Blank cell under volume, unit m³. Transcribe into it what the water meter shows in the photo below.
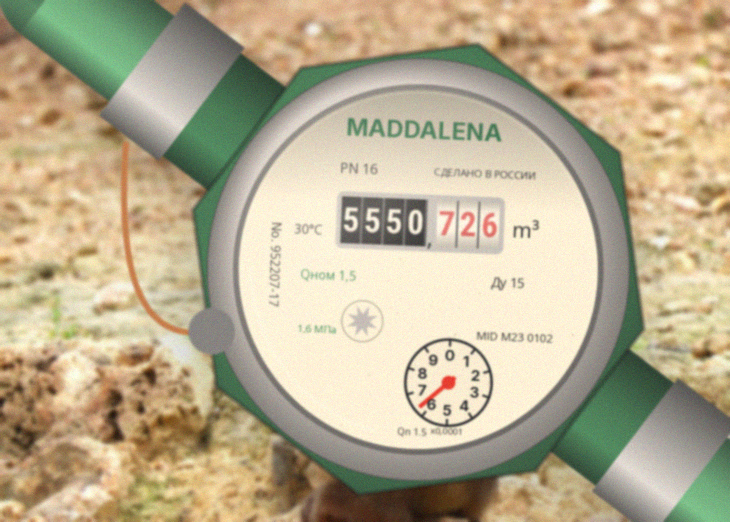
5550.7266 m³
